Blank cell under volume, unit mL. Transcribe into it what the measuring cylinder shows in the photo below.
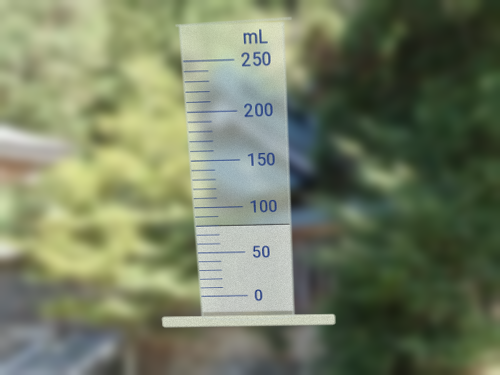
80 mL
